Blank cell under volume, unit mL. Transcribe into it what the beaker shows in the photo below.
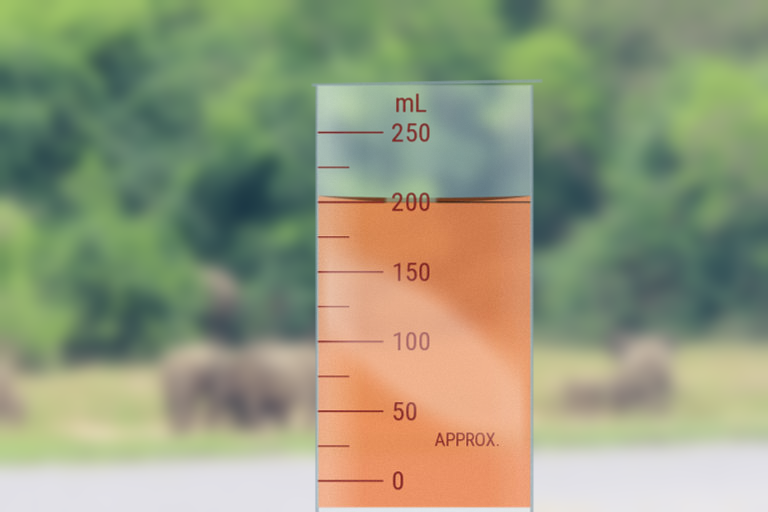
200 mL
